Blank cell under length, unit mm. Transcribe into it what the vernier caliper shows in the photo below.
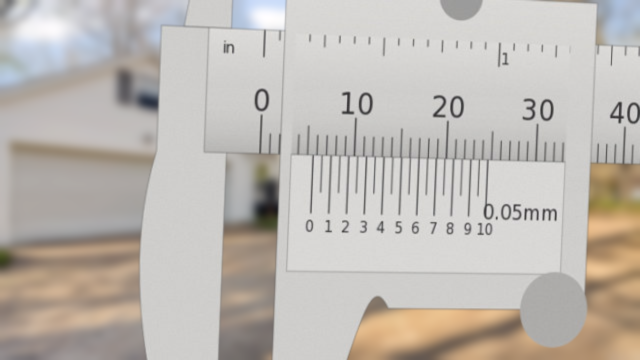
5.6 mm
